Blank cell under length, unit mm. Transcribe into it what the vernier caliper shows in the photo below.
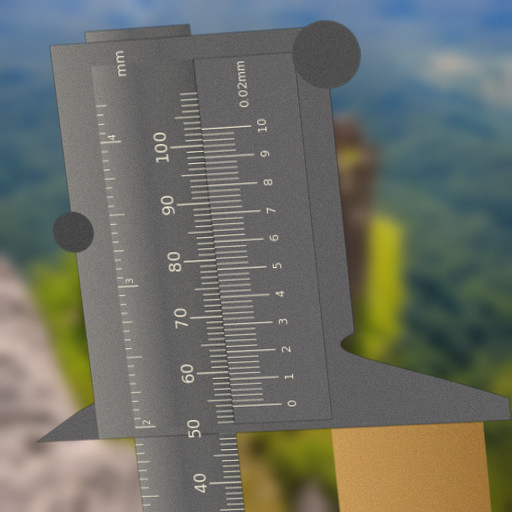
53.8 mm
